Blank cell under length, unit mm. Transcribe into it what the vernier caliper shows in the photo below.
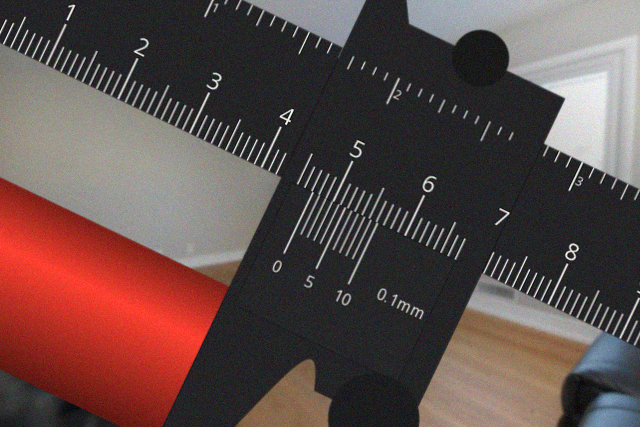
47.2 mm
